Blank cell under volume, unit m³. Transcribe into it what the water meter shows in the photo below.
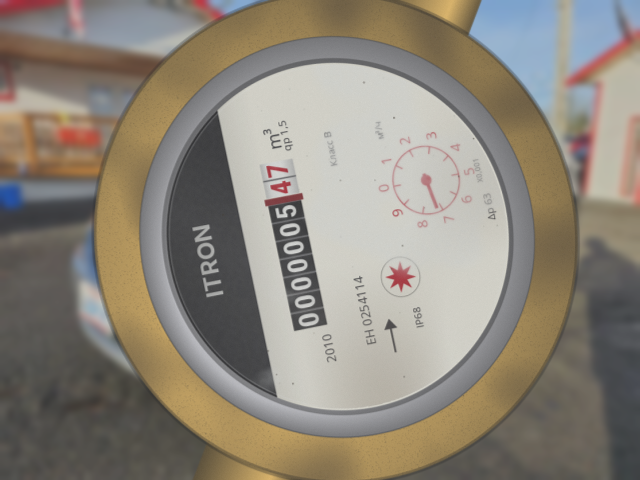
5.477 m³
